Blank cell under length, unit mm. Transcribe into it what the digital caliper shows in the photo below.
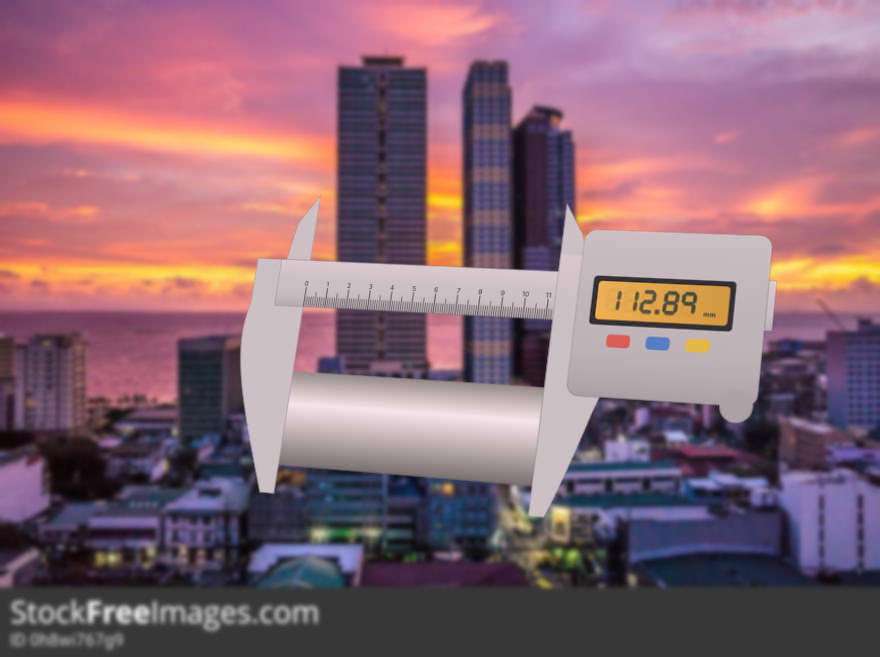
112.89 mm
